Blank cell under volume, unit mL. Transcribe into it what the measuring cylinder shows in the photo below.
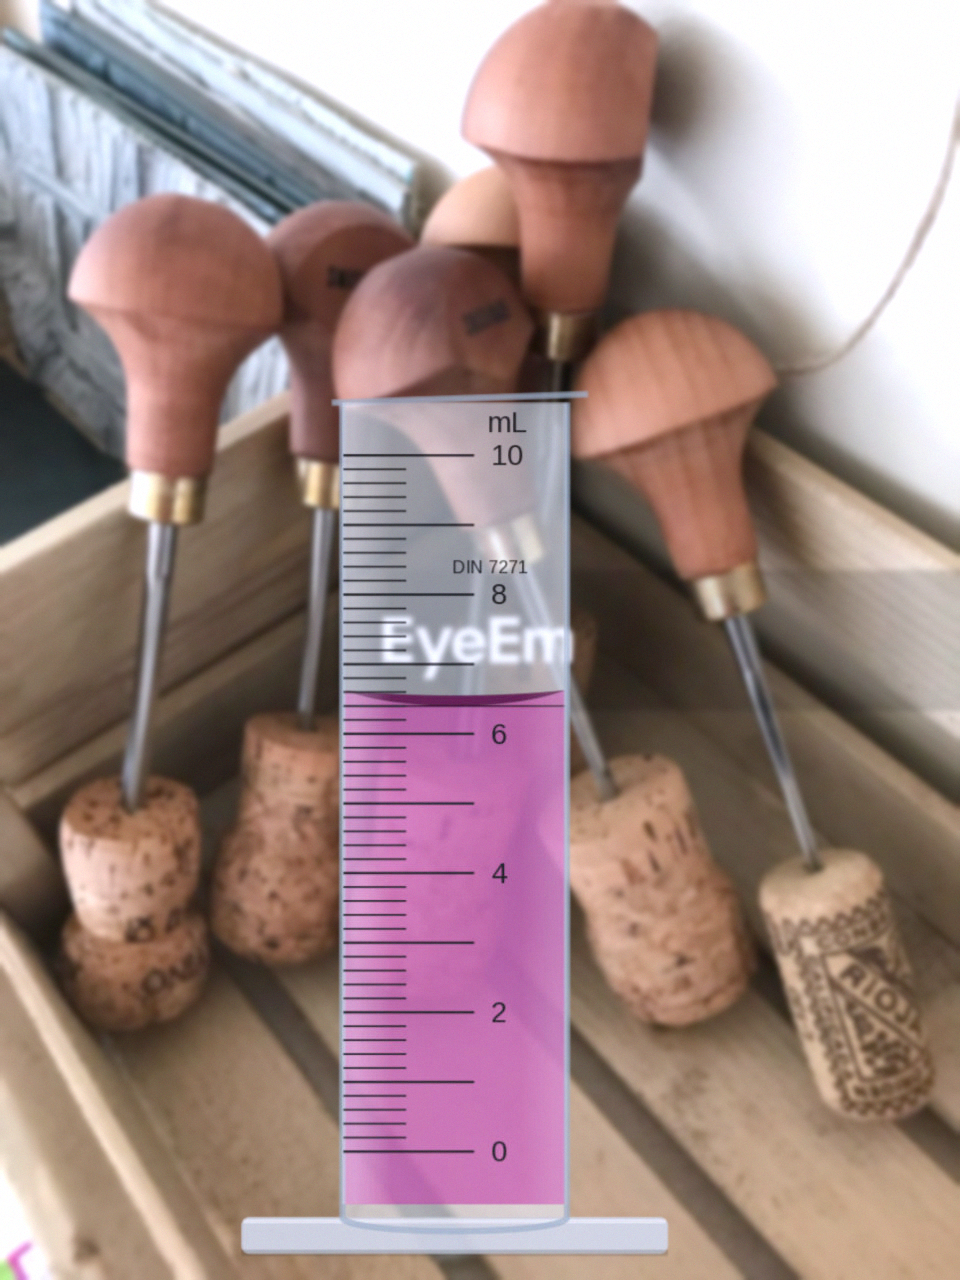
6.4 mL
